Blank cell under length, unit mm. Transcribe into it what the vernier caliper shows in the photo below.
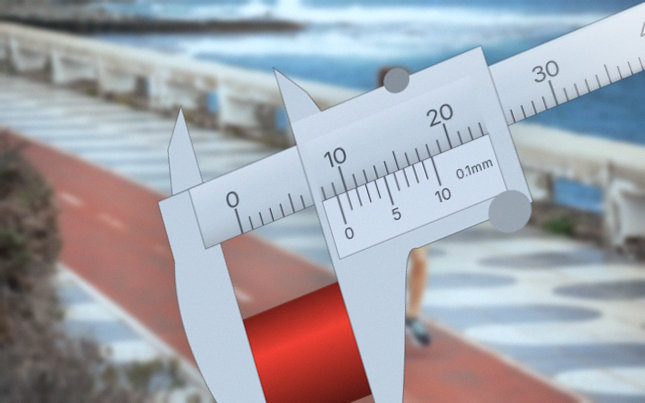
9.1 mm
